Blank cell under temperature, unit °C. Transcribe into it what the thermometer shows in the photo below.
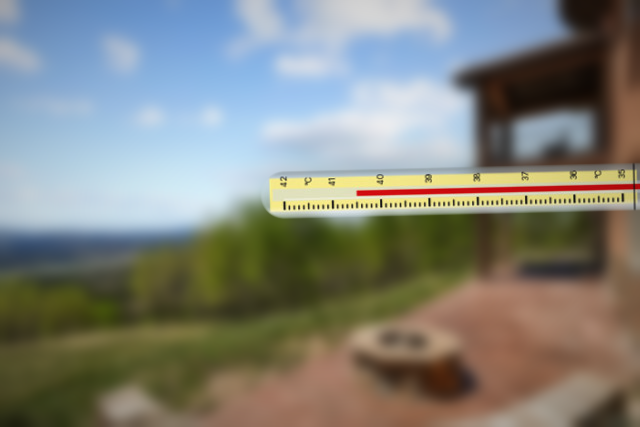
40.5 °C
